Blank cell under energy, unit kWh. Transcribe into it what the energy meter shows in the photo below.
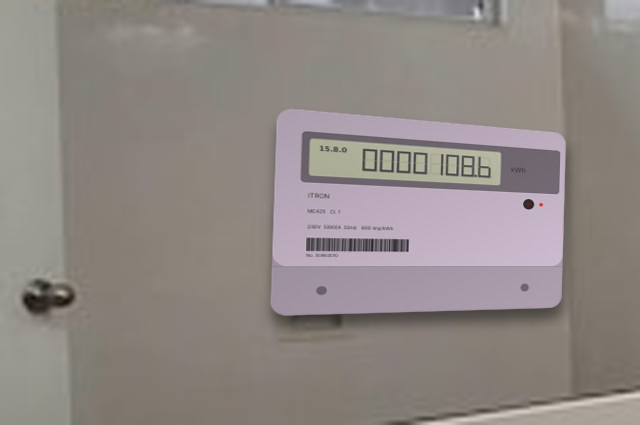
108.6 kWh
